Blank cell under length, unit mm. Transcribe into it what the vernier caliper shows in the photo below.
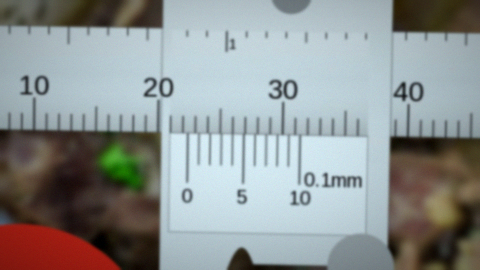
22.4 mm
